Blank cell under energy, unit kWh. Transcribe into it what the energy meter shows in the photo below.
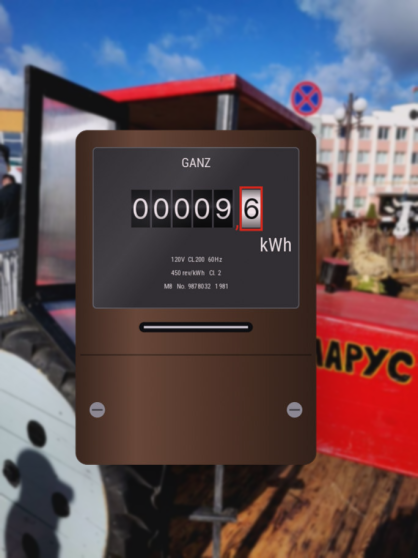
9.6 kWh
